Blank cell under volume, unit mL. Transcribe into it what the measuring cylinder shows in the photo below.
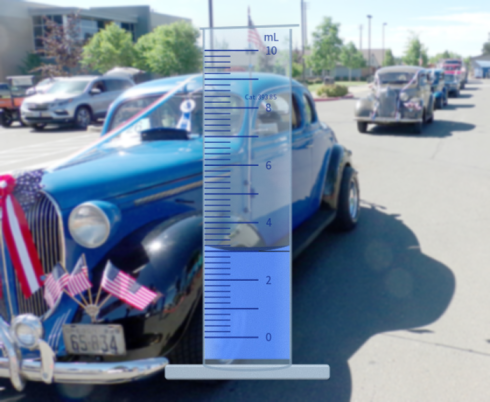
3 mL
